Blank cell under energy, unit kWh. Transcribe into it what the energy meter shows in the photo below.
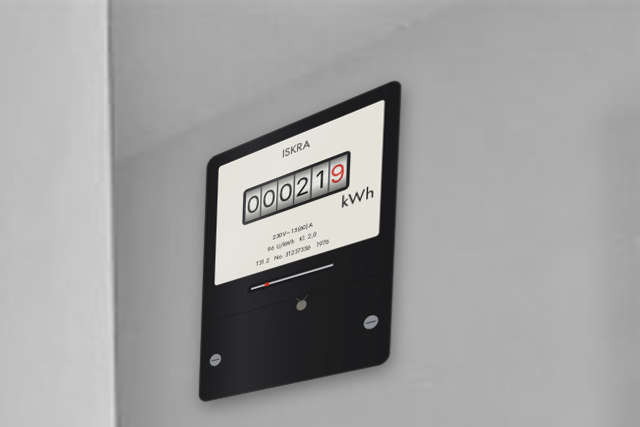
21.9 kWh
